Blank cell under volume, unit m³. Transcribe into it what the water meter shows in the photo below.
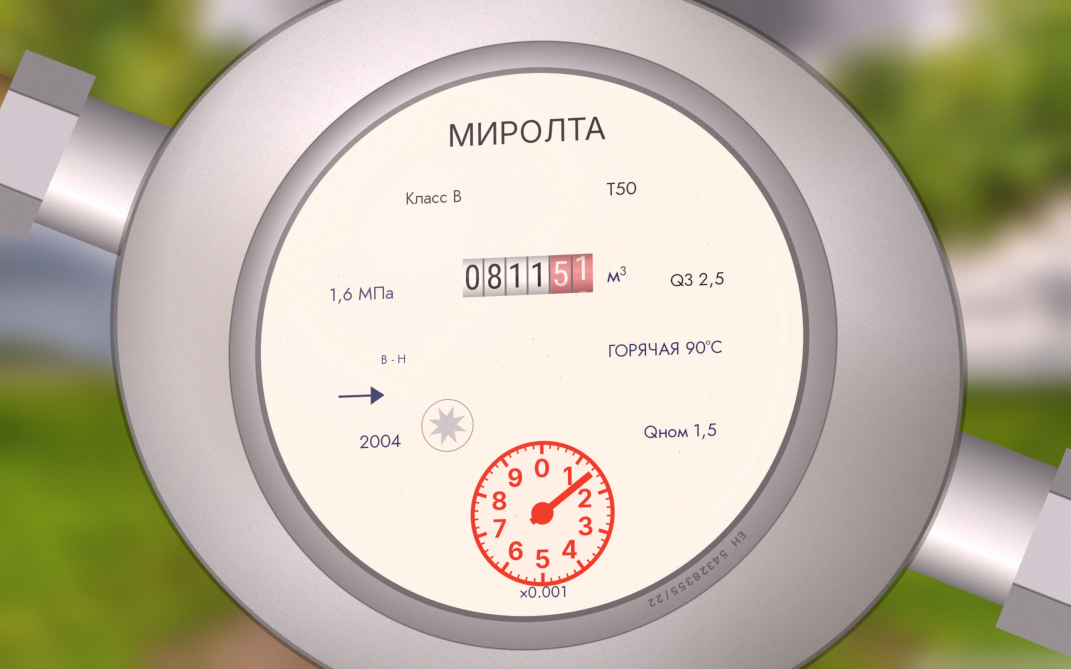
811.511 m³
